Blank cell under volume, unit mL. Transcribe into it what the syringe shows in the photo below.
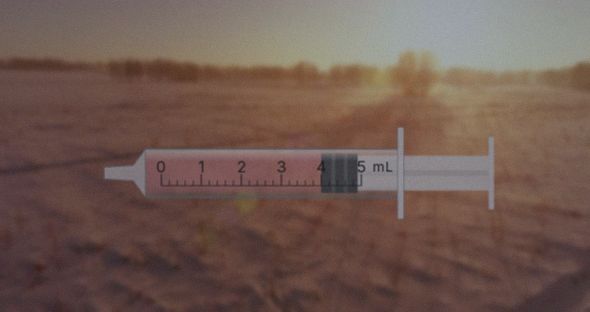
4 mL
